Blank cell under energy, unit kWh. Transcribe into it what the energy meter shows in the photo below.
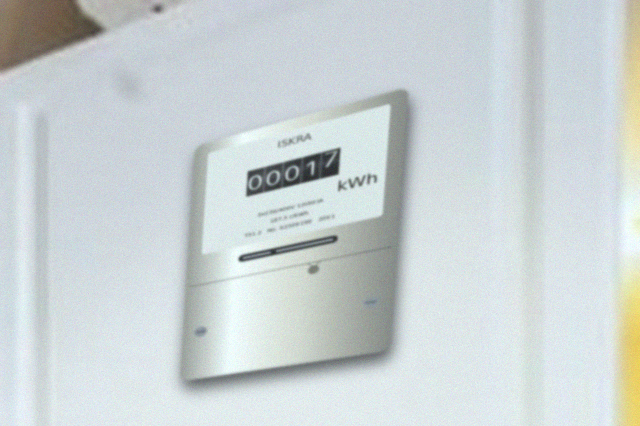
17 kWh
